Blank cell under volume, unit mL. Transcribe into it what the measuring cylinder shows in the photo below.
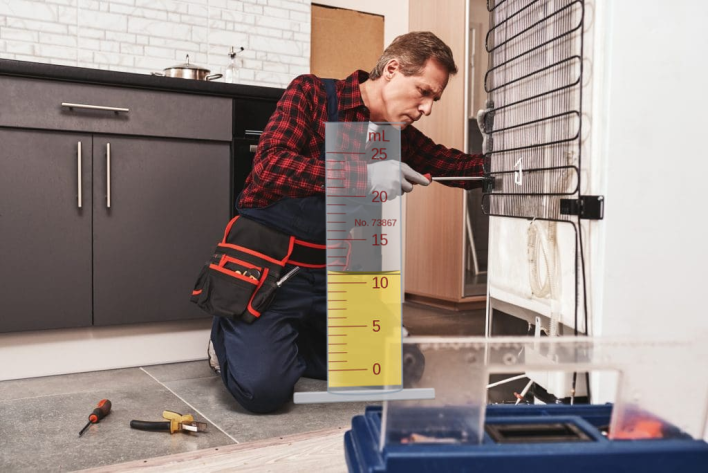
11 mL
